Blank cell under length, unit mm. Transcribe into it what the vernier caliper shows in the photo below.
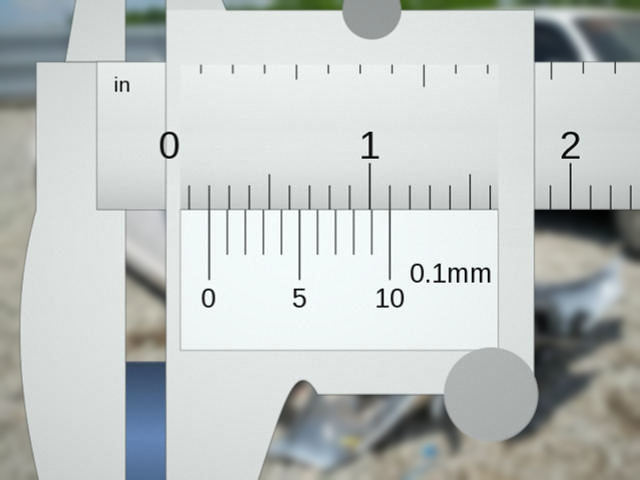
2.0 mm
